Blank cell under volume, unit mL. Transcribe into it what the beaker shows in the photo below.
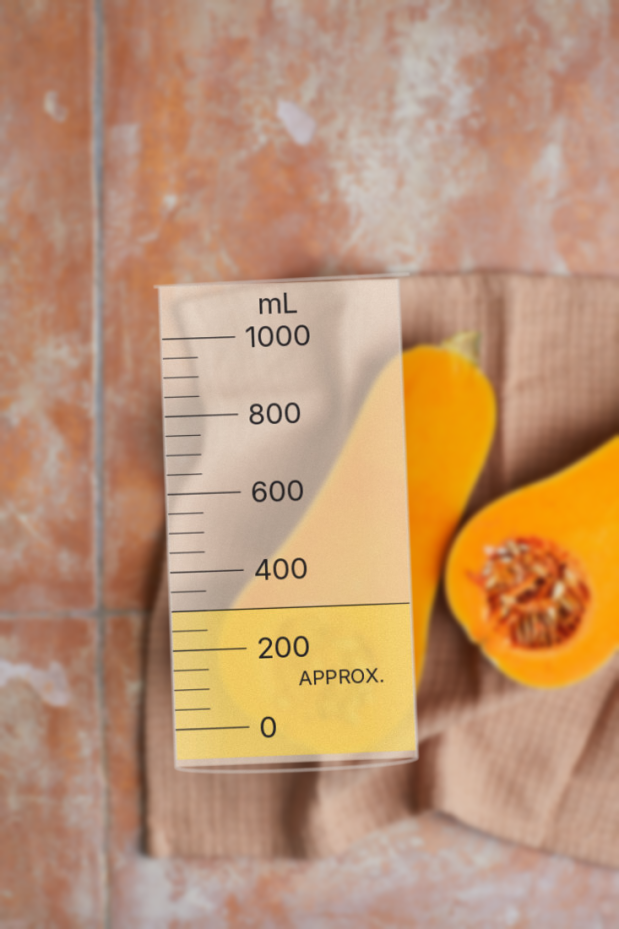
300 mL
